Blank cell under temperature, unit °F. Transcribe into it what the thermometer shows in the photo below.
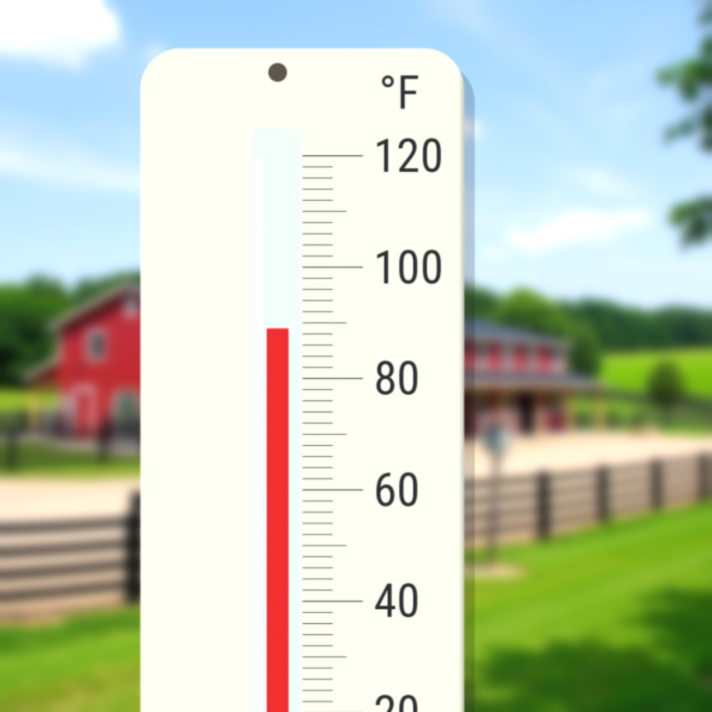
89 °F
